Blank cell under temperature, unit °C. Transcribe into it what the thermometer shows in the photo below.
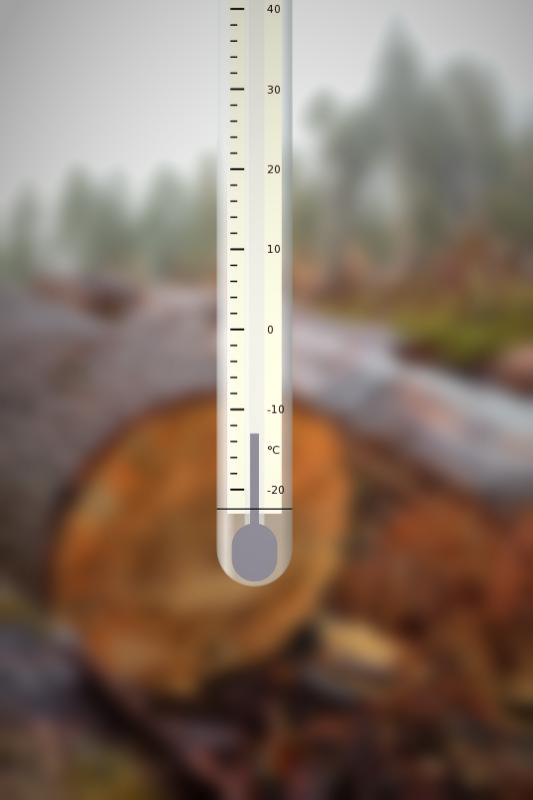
-13 °C
